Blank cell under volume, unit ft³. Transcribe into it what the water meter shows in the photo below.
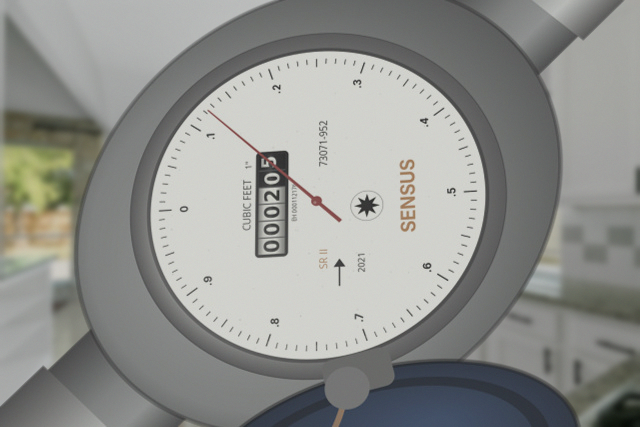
205.12 ft³
